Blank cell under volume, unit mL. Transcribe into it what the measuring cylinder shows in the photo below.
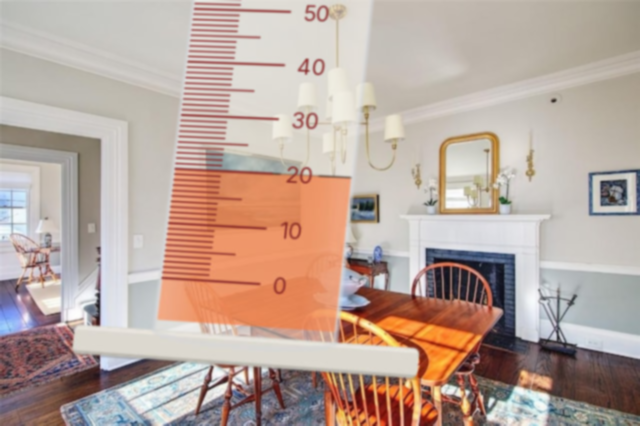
20 mL
